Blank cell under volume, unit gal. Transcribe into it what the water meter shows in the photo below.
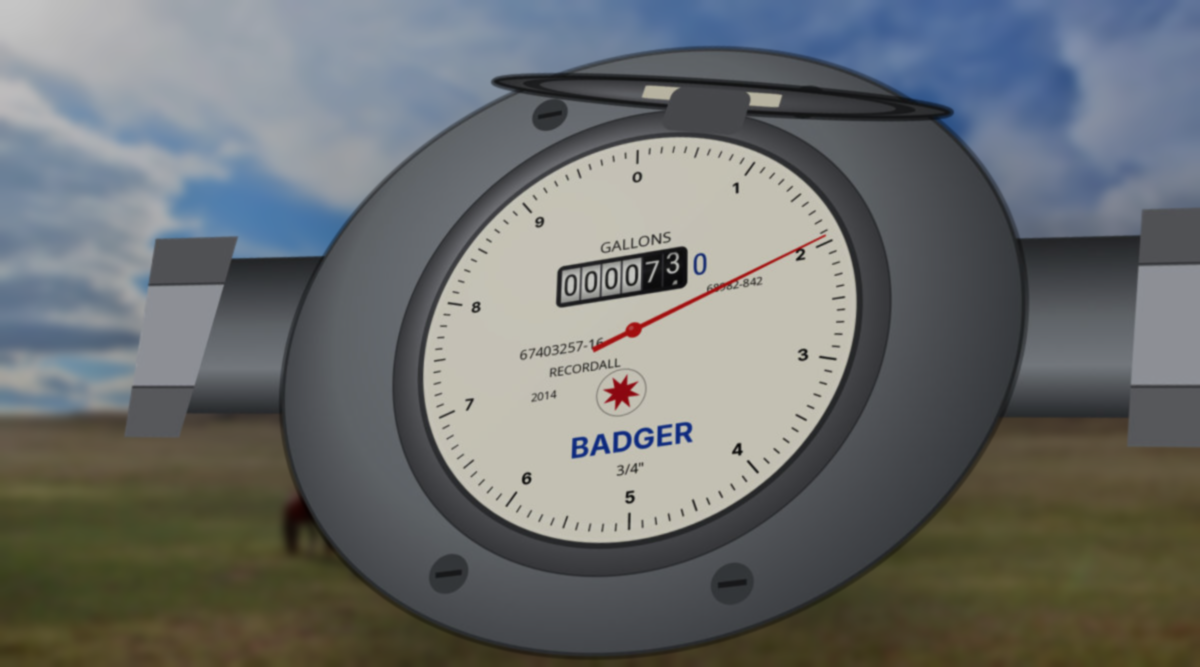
731.9 gal
